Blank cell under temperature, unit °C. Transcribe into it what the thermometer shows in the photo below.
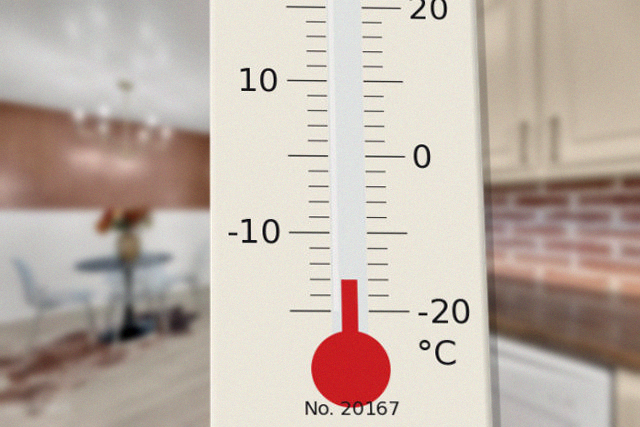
-16 °C
